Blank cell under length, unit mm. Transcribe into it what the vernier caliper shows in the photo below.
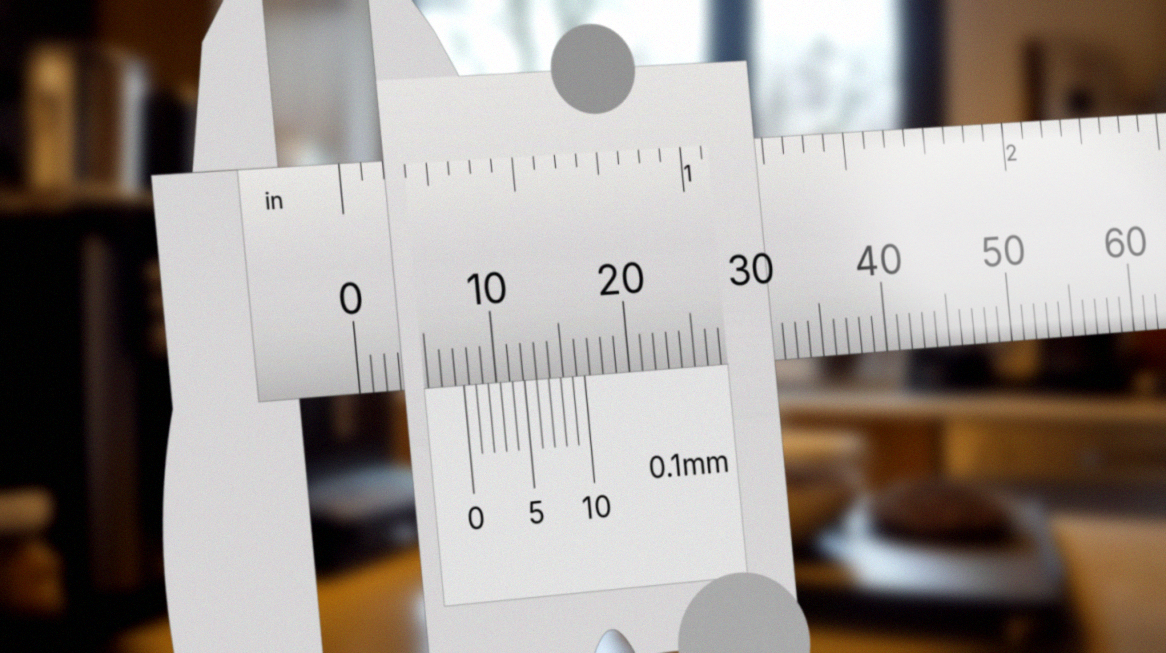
7.6 mm
